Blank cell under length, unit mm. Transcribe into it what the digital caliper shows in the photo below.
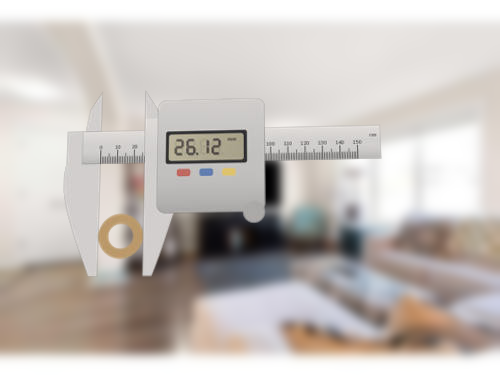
26.12 mm
